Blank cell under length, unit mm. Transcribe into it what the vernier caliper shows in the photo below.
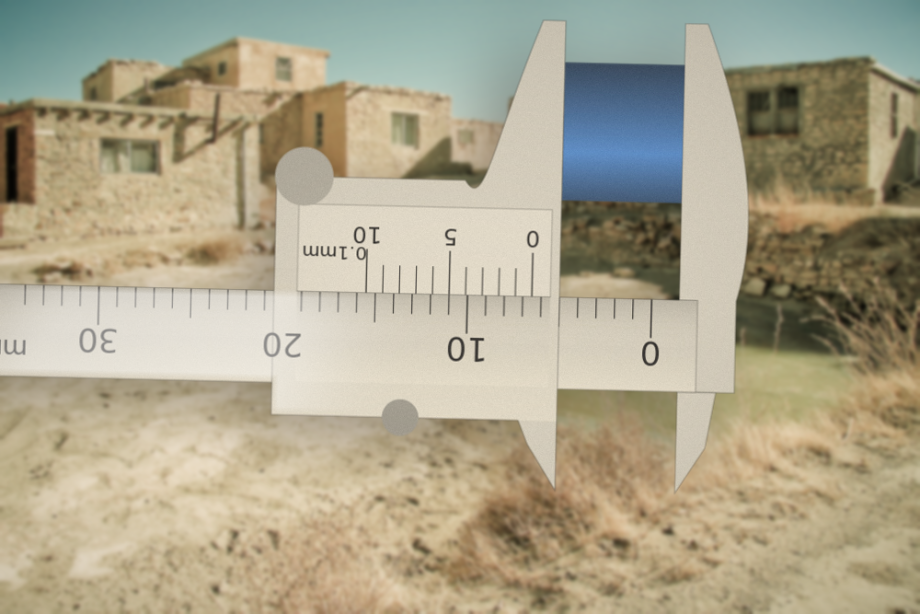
6.5 mm
